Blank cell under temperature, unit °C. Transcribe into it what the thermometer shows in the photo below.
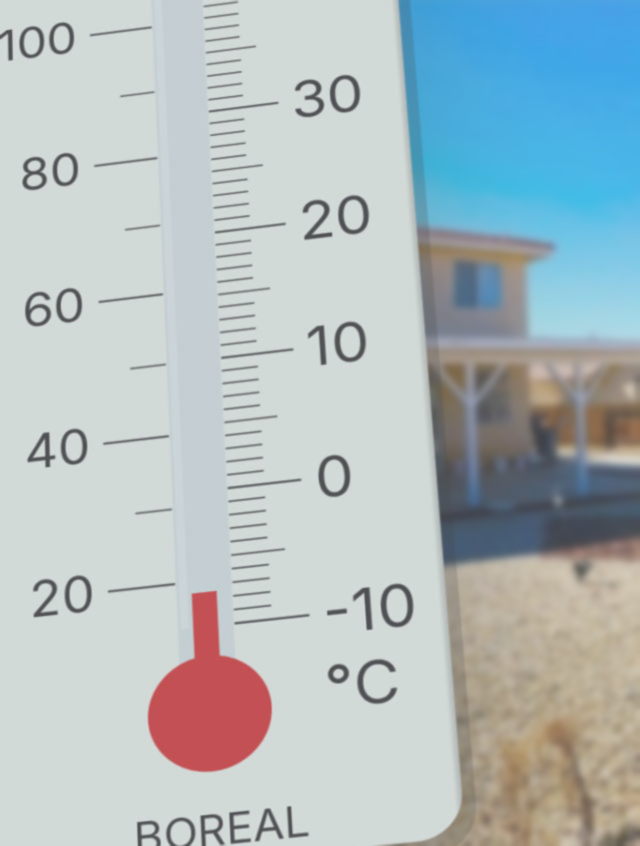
-7.5 °C
